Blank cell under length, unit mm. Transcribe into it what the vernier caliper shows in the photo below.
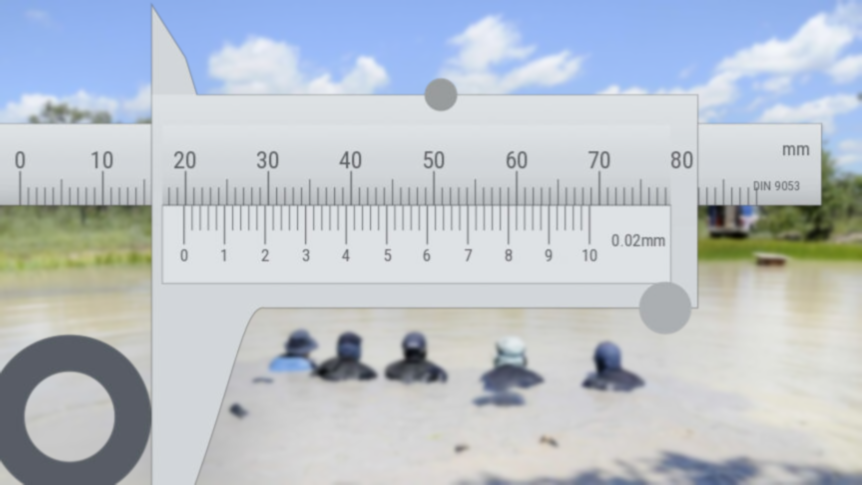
19.8 mm
